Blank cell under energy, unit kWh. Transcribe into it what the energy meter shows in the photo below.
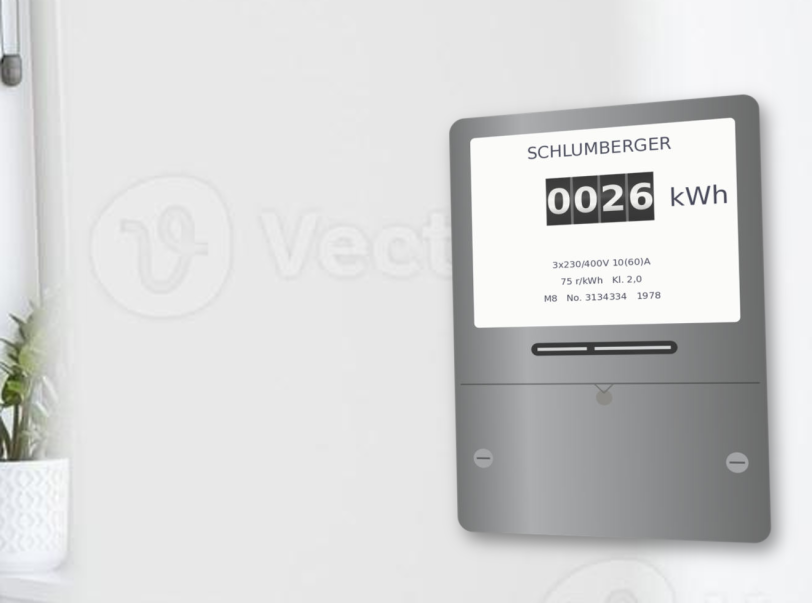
26 kWh
